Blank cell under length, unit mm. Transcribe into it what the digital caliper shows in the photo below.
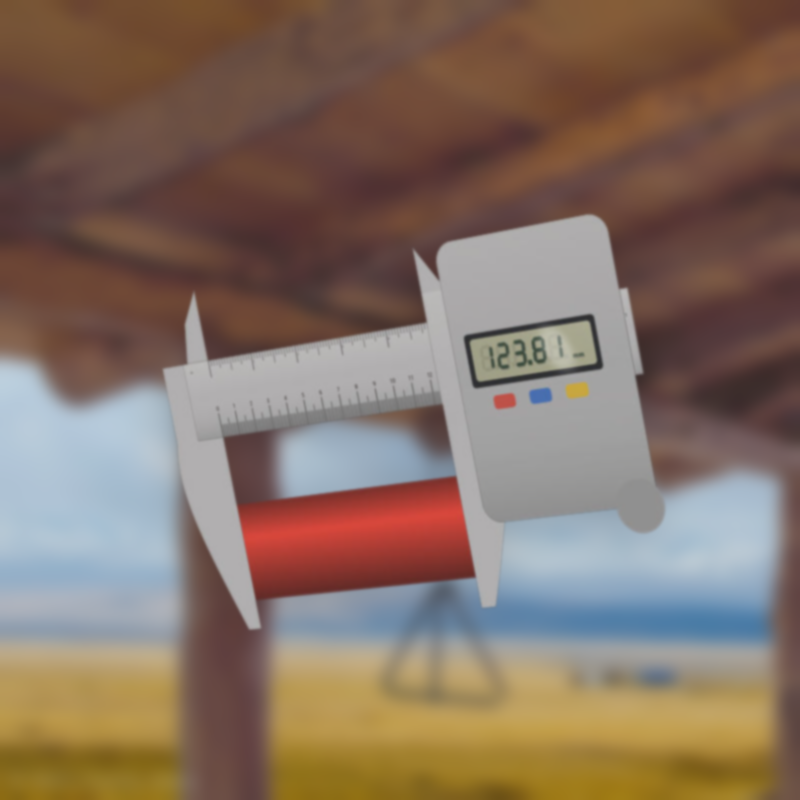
123.81 mm
